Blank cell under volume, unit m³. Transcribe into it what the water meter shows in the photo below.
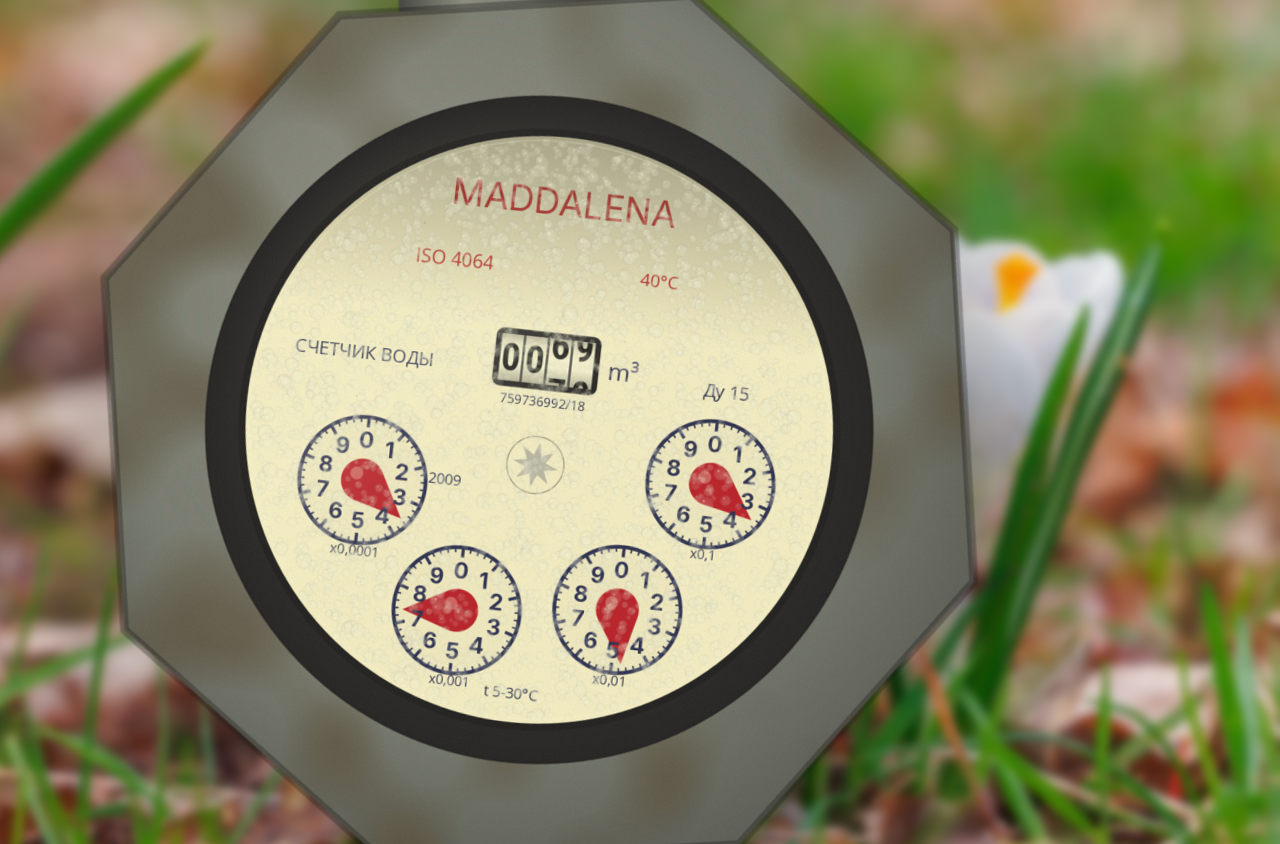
69.3473 m³
